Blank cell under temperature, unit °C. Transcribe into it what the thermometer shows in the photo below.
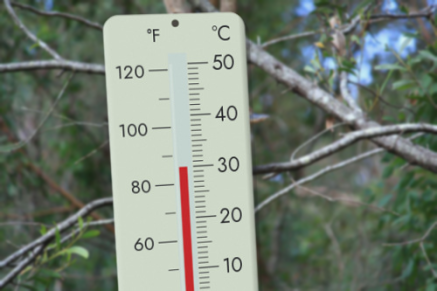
30 °C
